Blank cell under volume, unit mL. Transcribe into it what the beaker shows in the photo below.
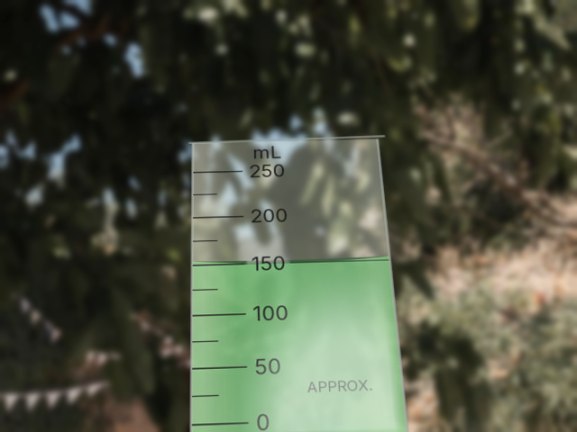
150 mL
